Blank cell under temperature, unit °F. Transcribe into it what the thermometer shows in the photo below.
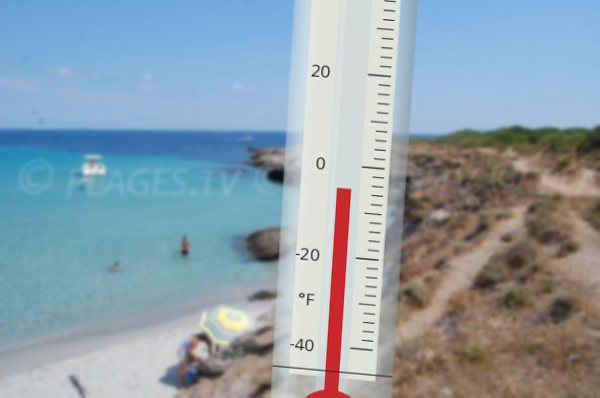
-5 °F
